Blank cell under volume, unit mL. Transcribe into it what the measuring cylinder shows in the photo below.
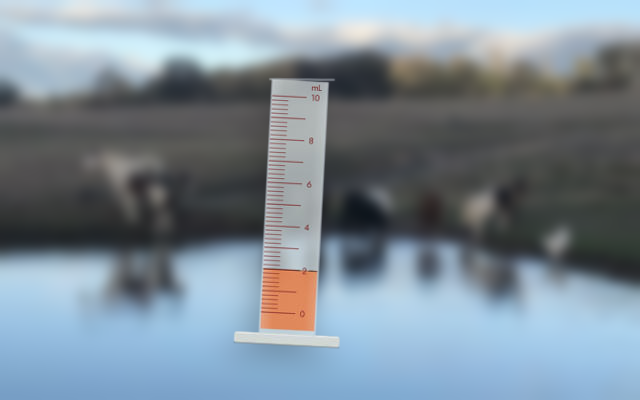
2 mL
